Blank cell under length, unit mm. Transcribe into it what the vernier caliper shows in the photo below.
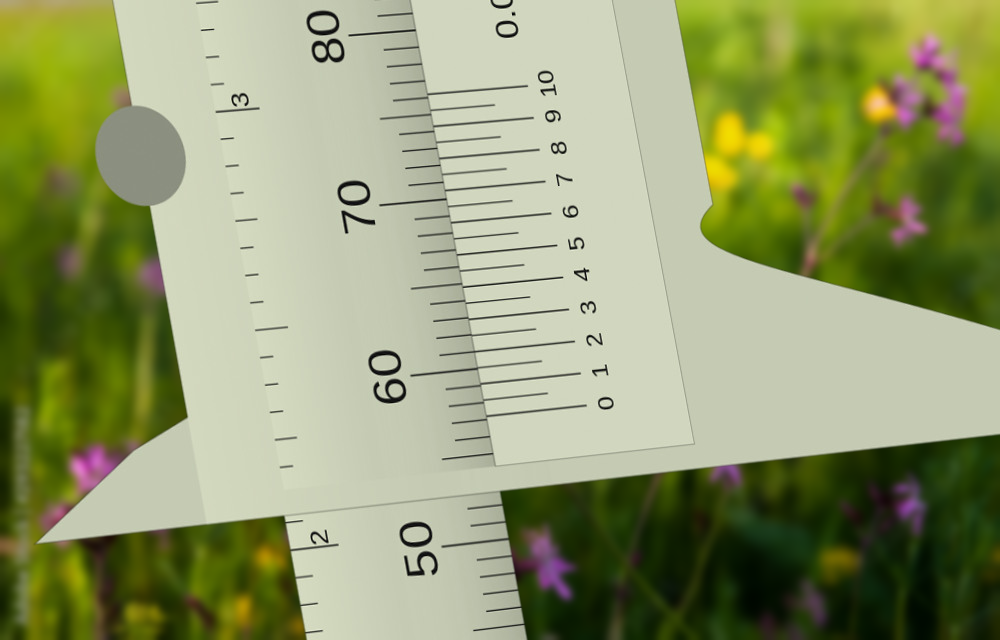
57.2 mm
